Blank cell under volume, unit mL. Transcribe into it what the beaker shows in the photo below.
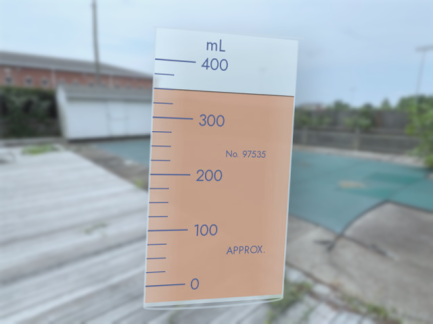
350 mL
